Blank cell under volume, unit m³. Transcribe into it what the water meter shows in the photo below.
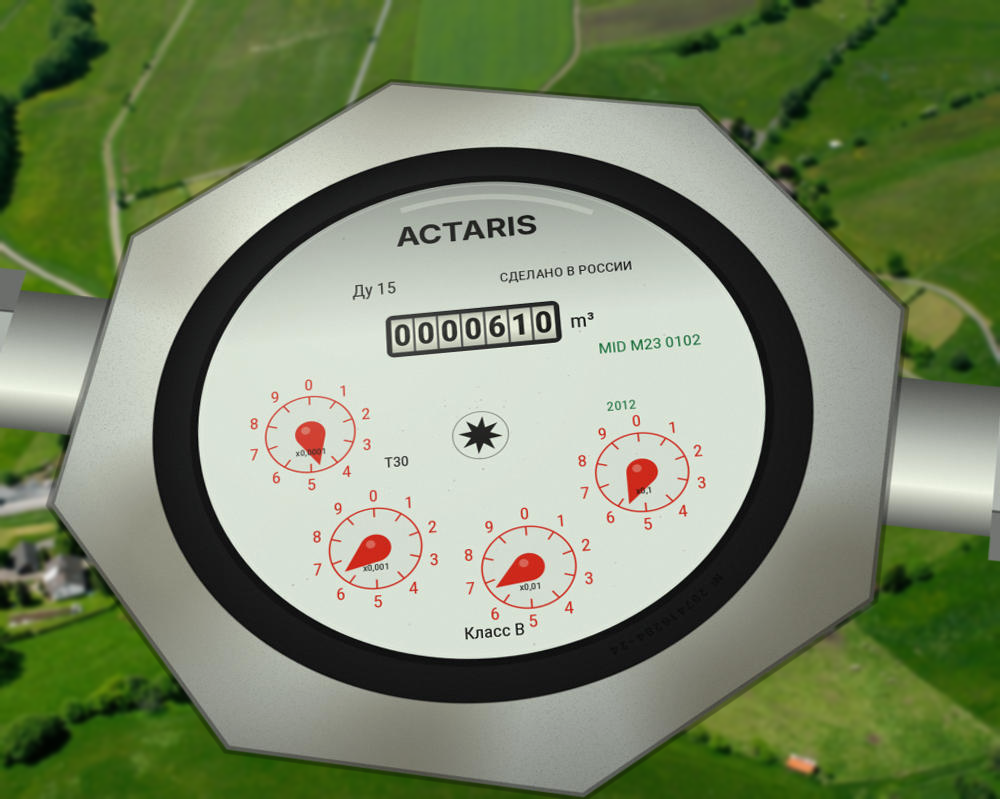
610.5664 m³
